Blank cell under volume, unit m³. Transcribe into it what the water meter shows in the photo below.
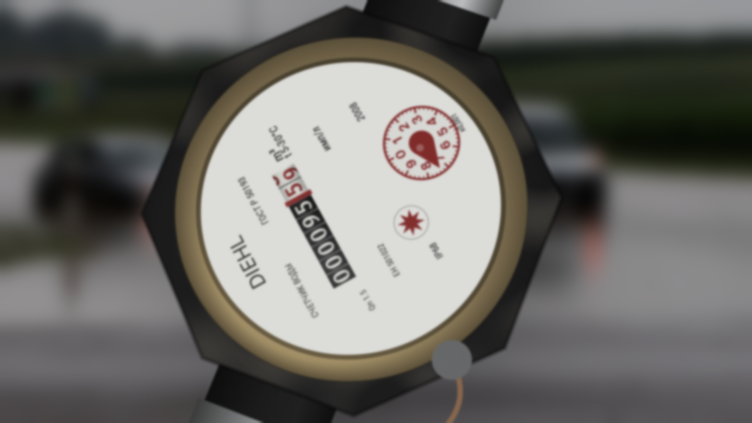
95.587 m³
